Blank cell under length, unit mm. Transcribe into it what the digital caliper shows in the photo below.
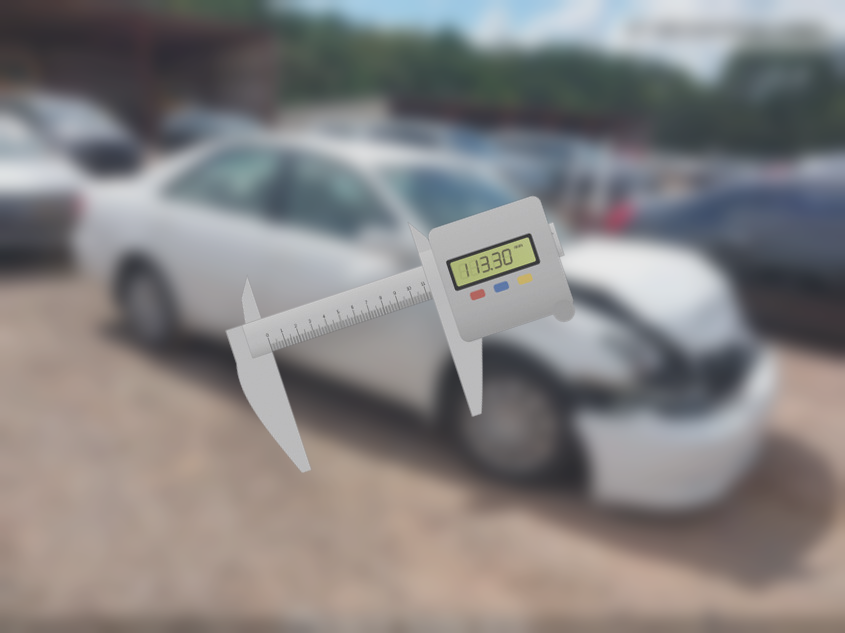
113.30 mm
